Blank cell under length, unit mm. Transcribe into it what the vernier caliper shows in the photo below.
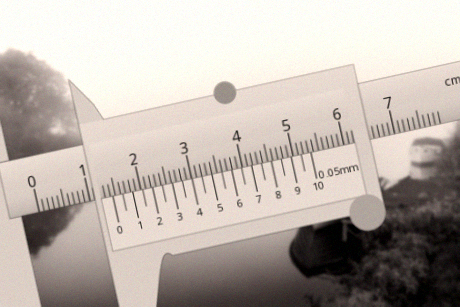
14.5 mm
